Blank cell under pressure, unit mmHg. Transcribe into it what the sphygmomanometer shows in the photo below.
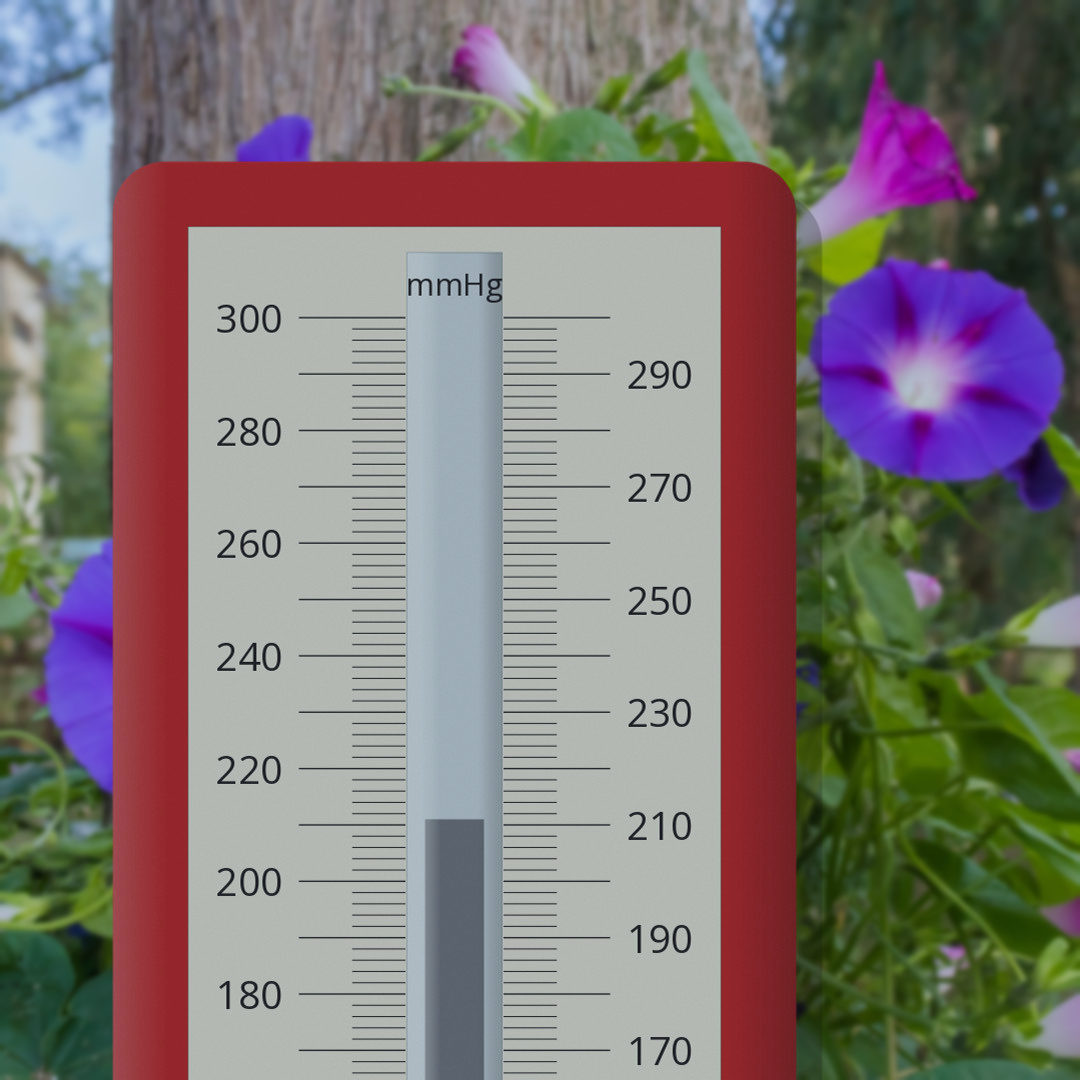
211 mmHg
